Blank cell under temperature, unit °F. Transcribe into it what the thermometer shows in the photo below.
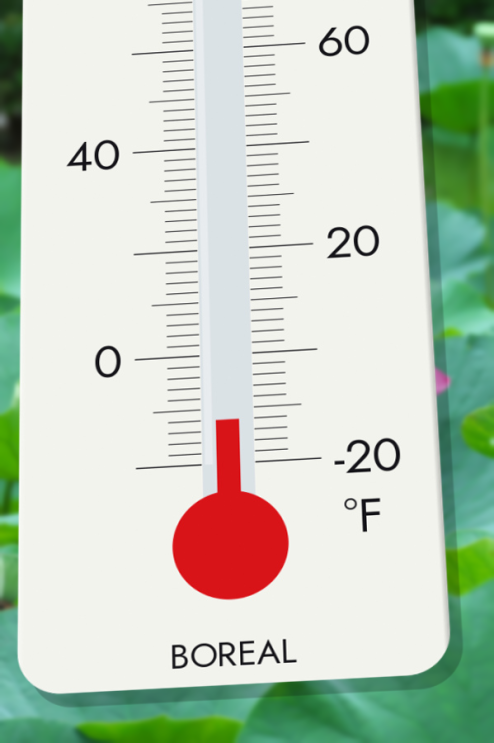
-12 °F
